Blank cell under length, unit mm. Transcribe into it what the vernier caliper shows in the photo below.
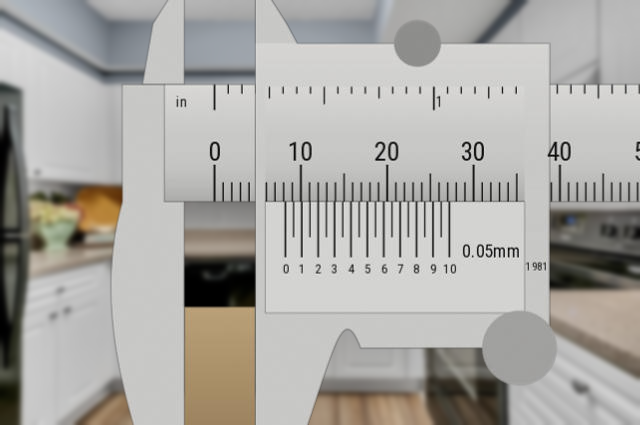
8.2 mm
